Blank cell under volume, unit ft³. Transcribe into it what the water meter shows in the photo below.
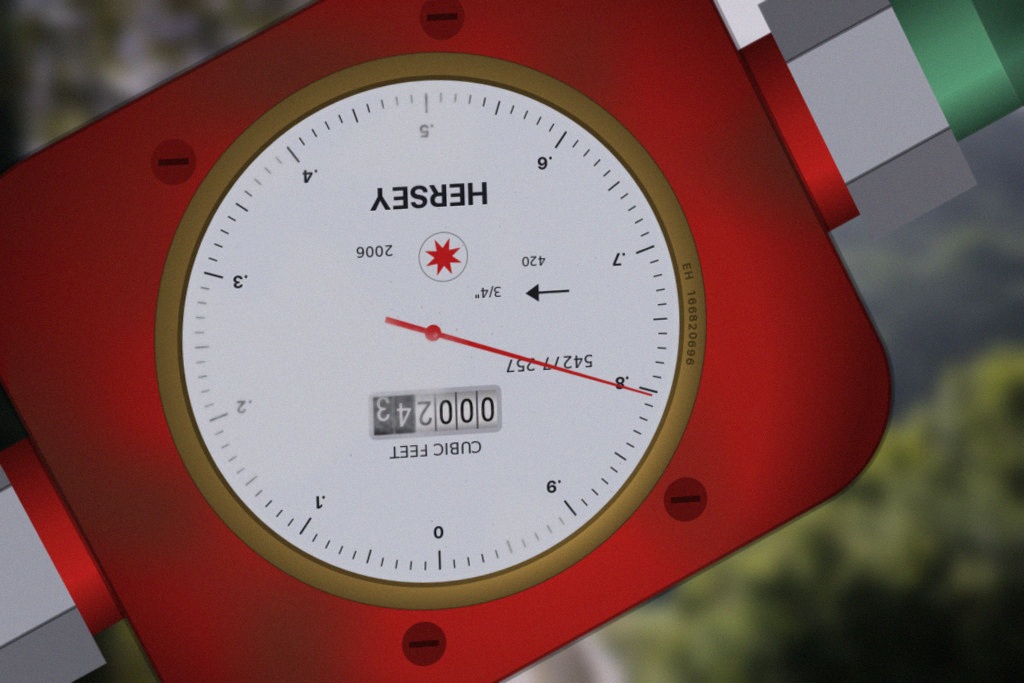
242.80 ft³
